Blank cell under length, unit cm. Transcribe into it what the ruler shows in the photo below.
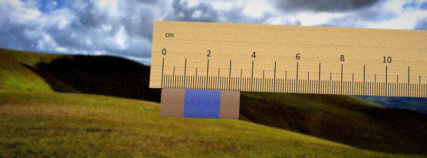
3.5 cm
